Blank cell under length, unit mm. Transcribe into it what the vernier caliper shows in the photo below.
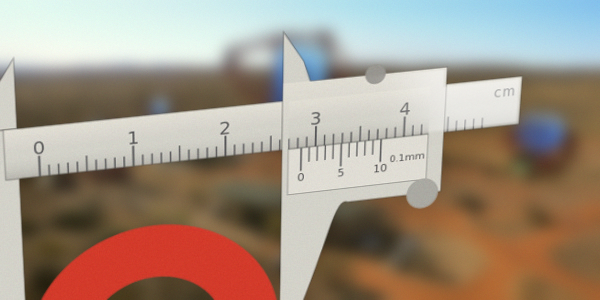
28.4 mm
